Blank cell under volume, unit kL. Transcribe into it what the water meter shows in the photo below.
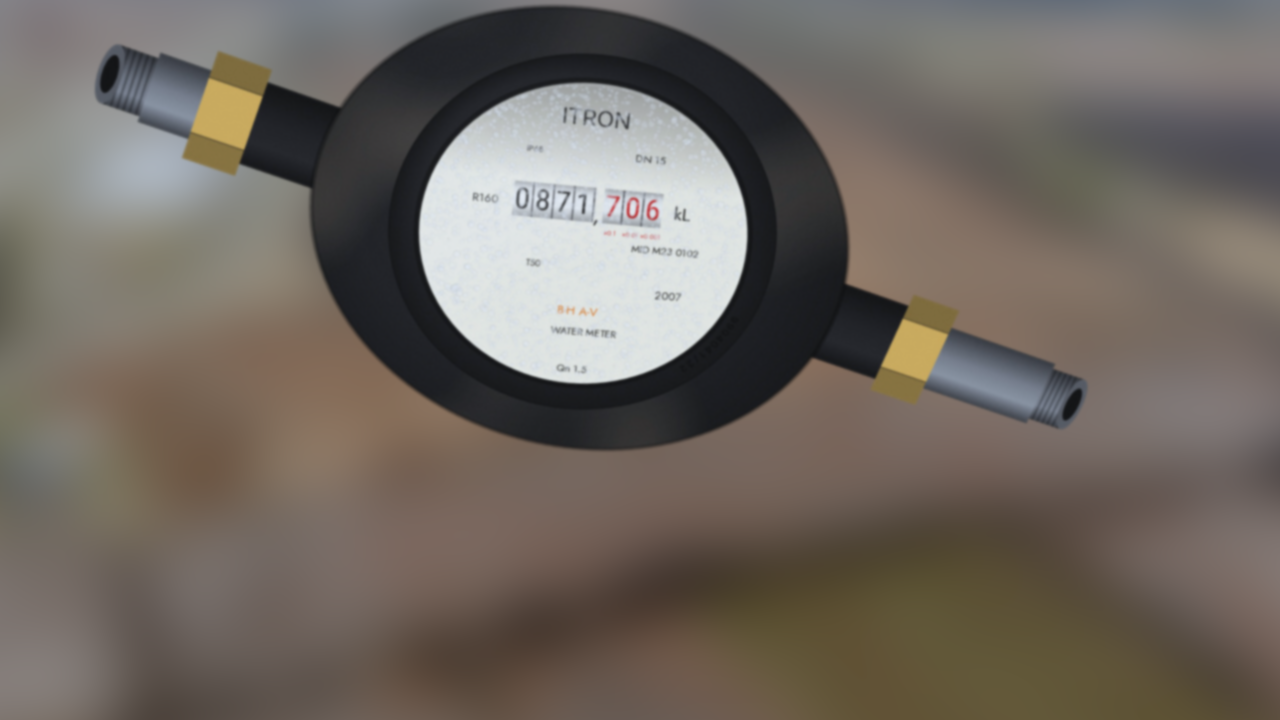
871.706 kL
